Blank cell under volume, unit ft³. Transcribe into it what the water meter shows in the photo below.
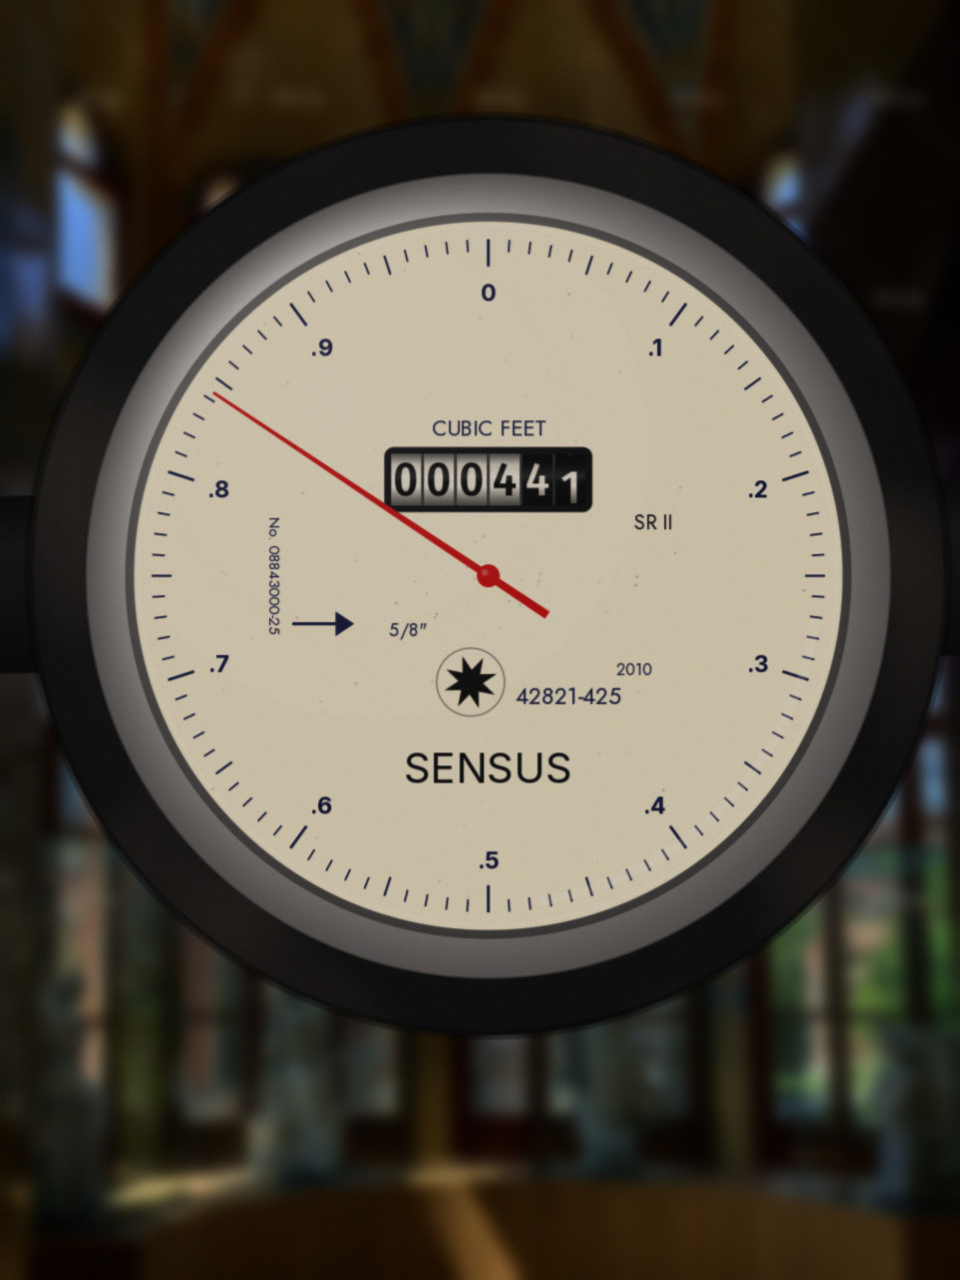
440.84 ft³
